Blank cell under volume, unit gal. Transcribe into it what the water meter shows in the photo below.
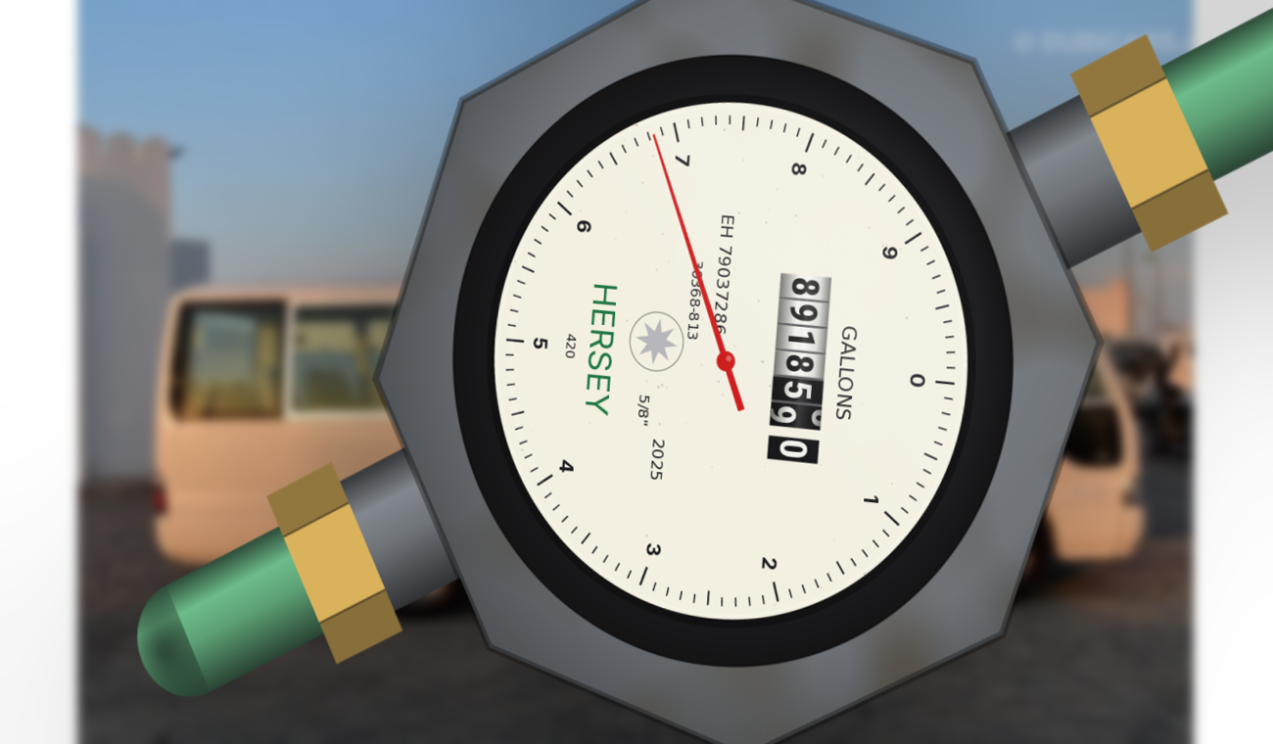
8918586.8 gal
